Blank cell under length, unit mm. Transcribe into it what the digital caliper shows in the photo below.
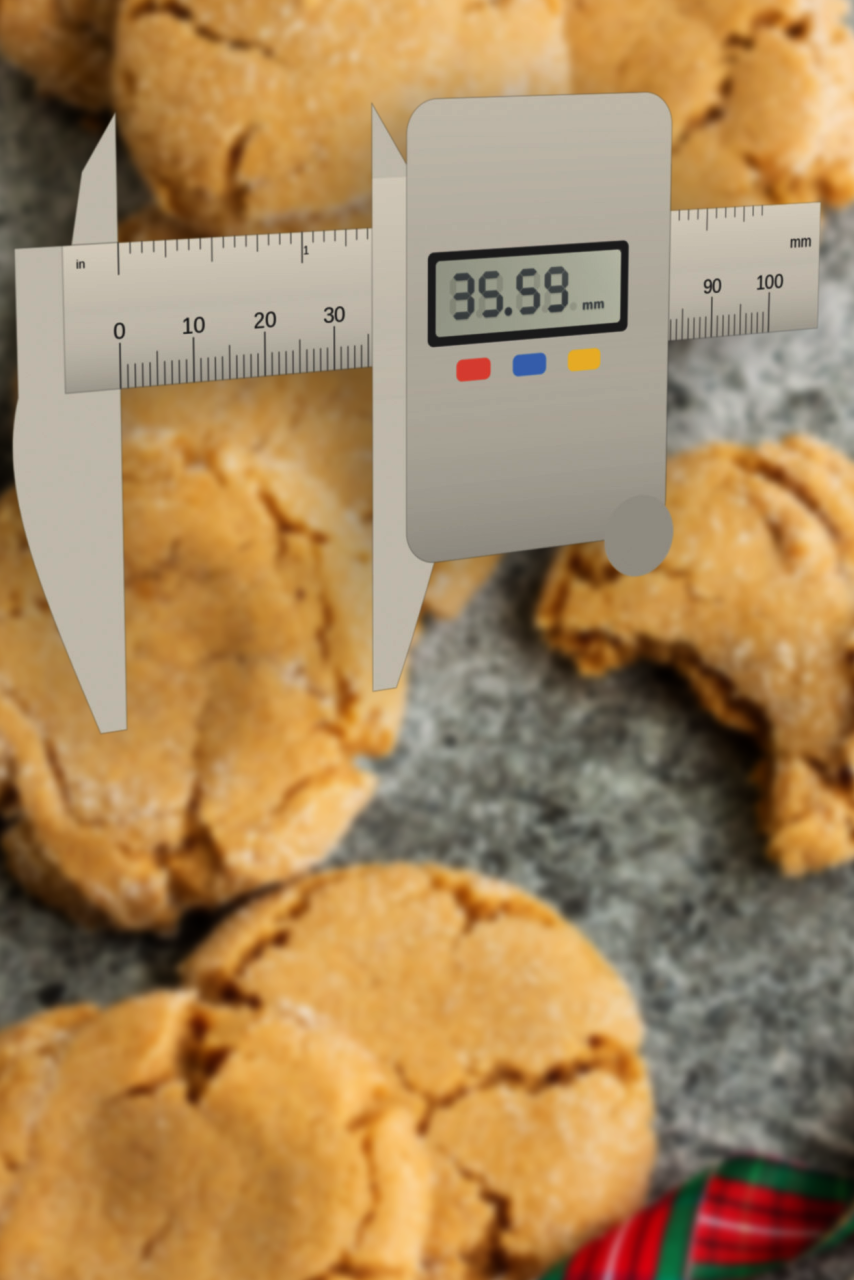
35.59 mm
